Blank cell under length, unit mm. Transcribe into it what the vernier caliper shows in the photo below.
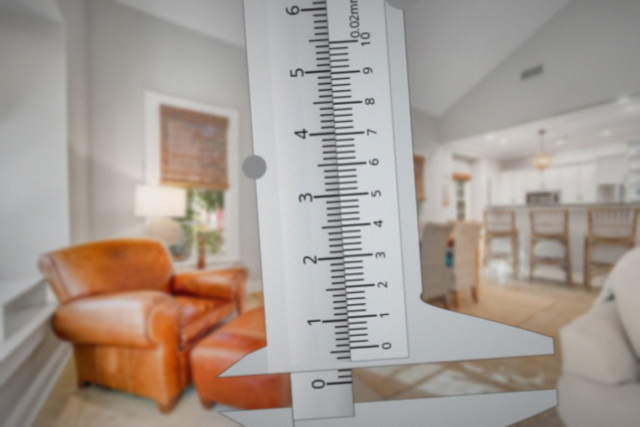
5.5 mm
